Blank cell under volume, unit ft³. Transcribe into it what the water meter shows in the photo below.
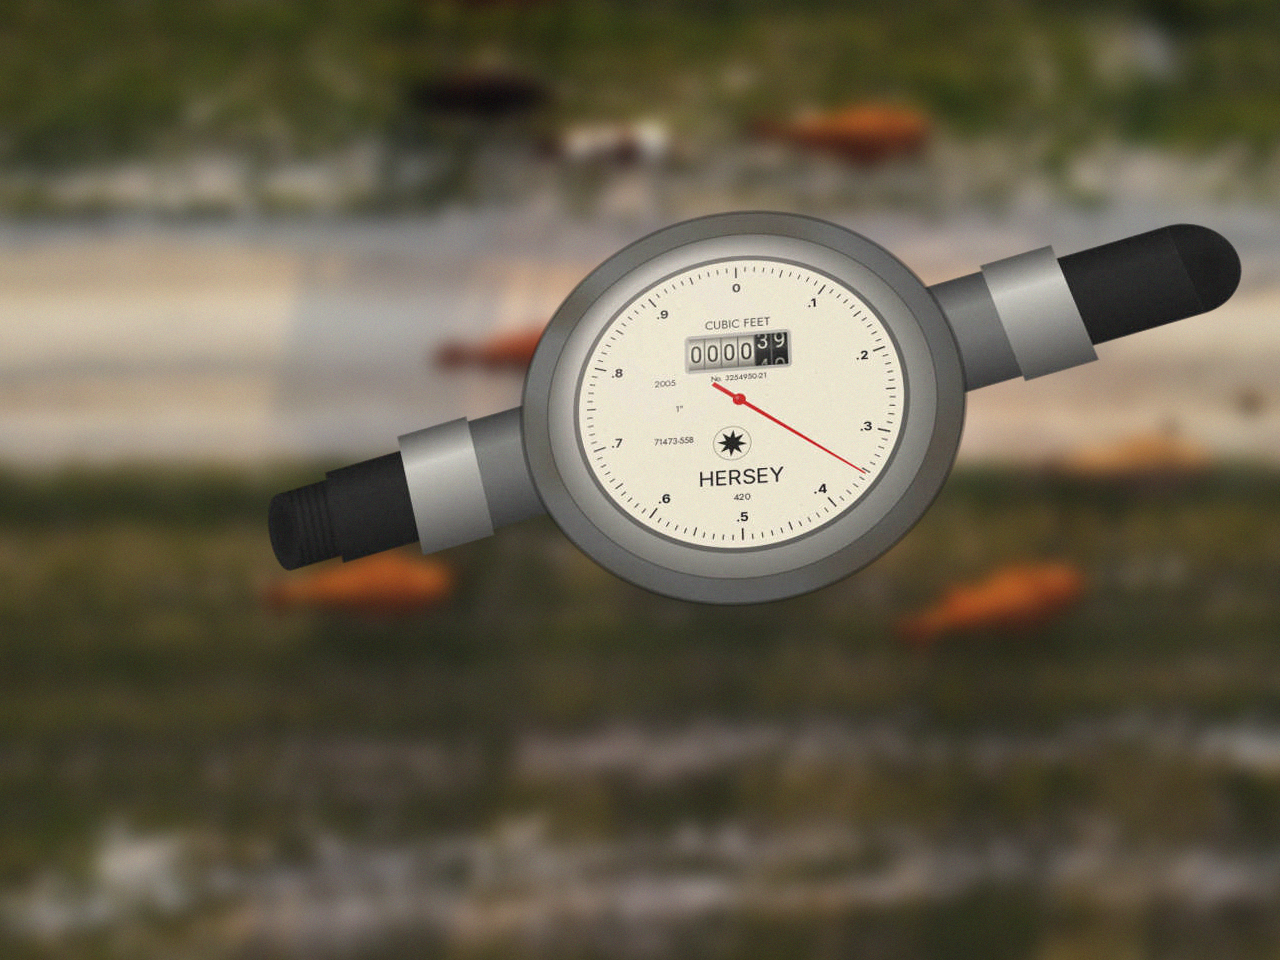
39.35 ft³
